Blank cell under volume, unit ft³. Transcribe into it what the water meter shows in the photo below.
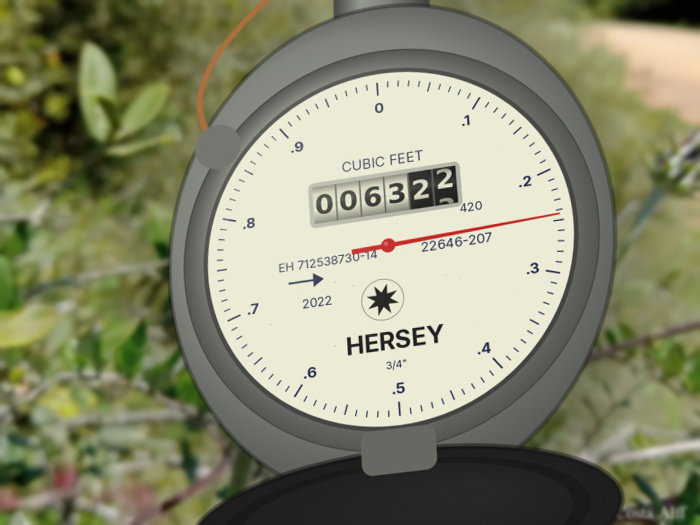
6322.24 ft³
